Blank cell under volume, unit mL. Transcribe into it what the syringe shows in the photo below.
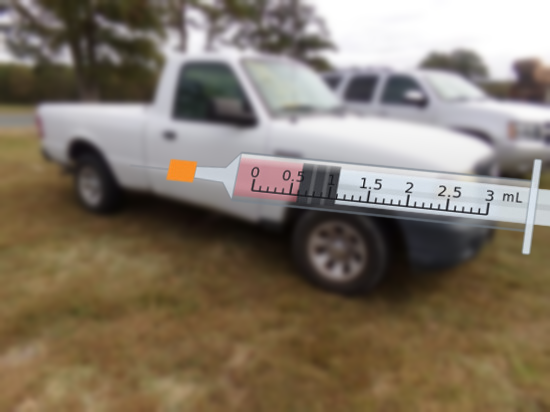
0.6 mL
